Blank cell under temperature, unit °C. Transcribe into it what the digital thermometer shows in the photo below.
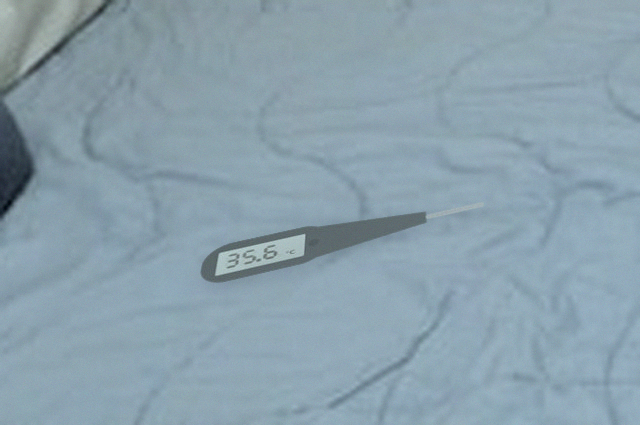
35.6 °C
